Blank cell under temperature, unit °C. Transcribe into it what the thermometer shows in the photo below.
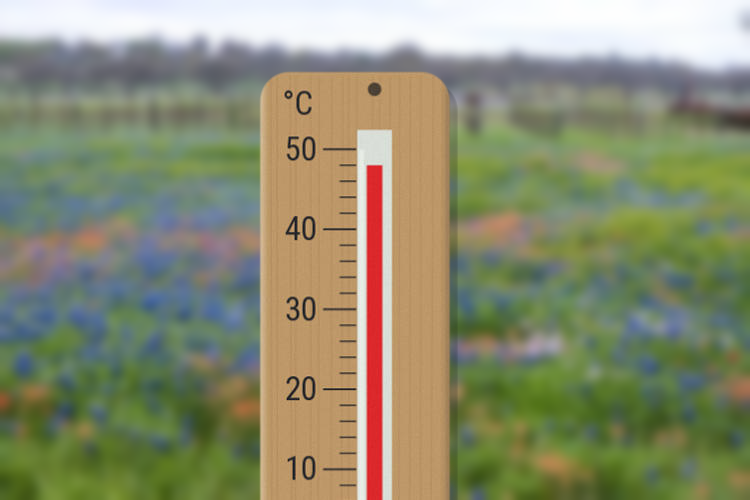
48 °C
